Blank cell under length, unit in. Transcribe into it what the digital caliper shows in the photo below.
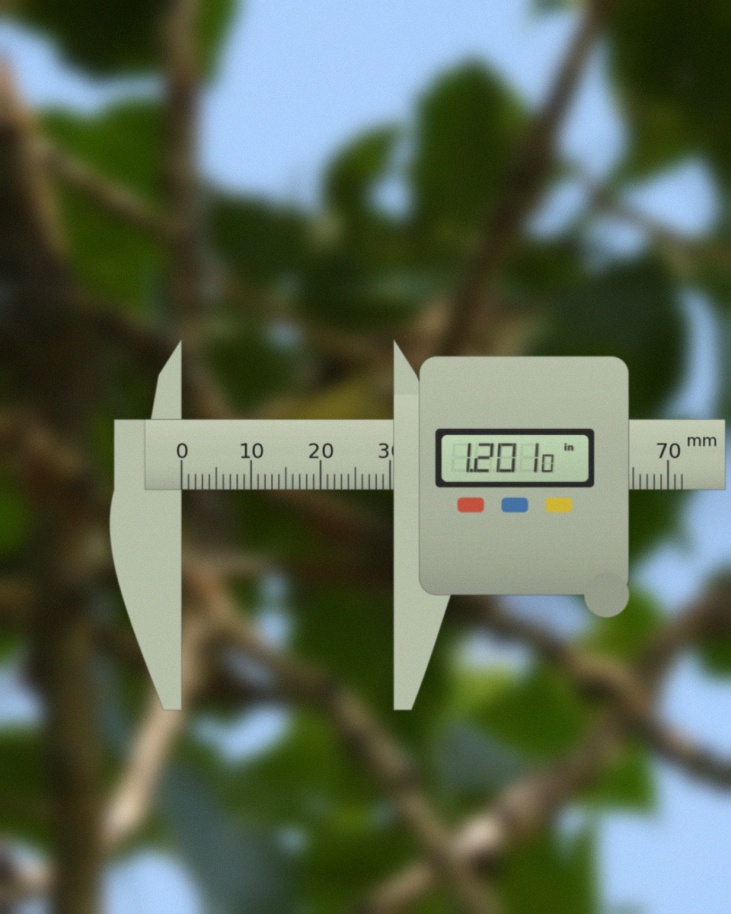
1.2010 in
